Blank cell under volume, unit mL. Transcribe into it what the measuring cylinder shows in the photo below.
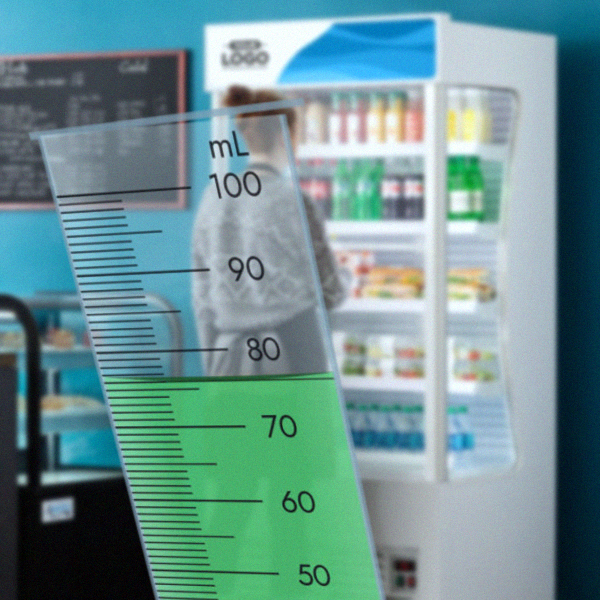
76 mL
